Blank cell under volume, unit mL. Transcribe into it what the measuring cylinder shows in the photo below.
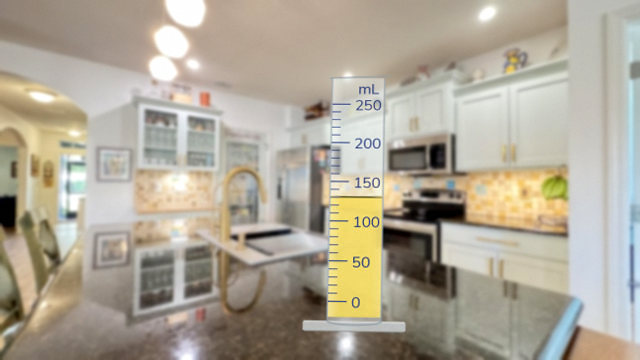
130 mL
